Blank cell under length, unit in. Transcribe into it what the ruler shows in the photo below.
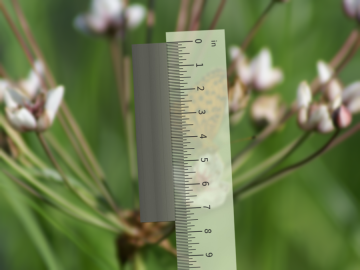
7.5 in
